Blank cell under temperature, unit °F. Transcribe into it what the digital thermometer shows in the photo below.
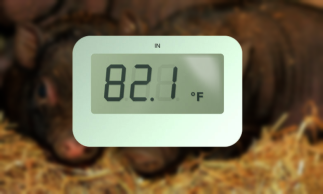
82.1 °F
